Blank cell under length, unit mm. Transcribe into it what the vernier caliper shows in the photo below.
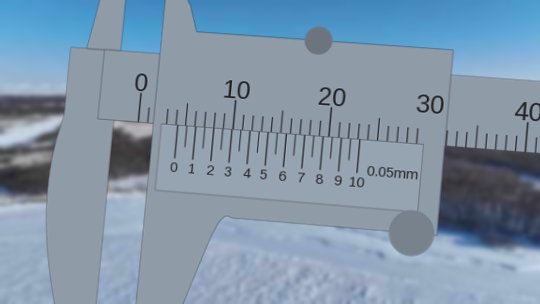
4.2 mm
